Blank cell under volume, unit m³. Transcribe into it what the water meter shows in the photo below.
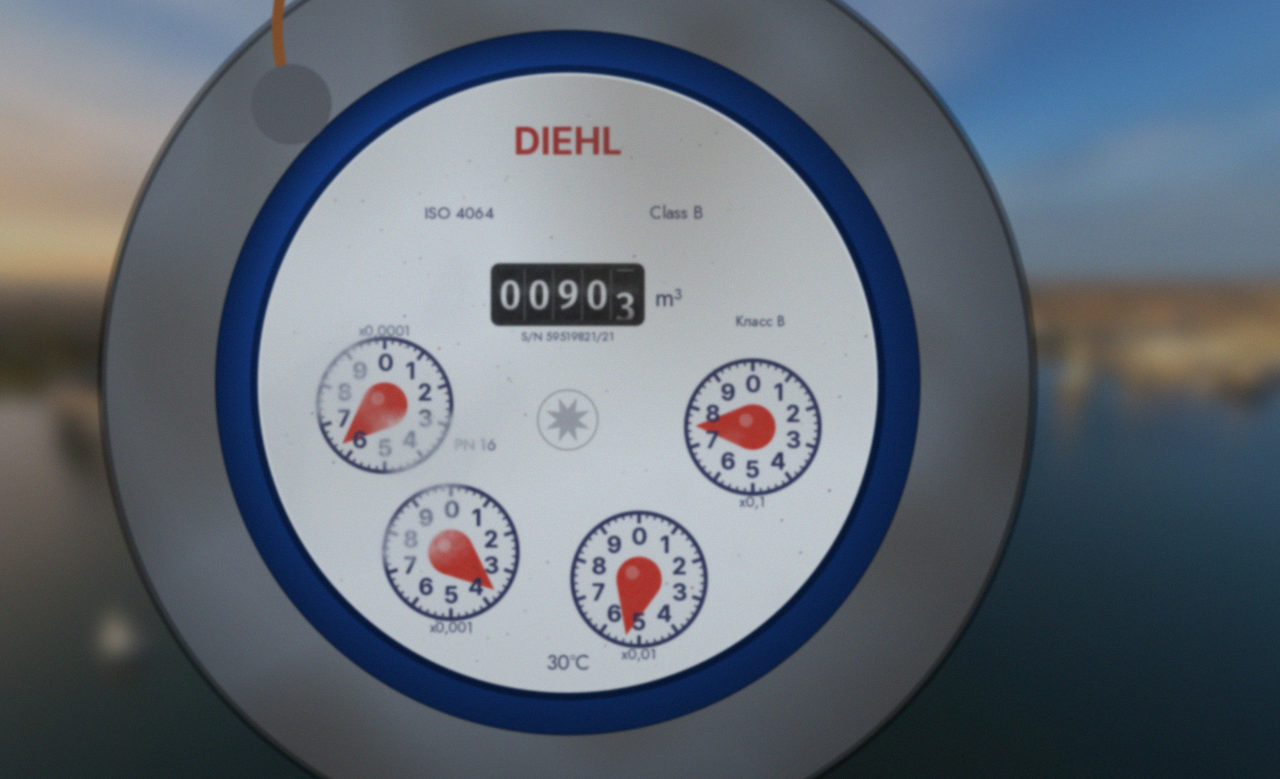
902.7536 m³
